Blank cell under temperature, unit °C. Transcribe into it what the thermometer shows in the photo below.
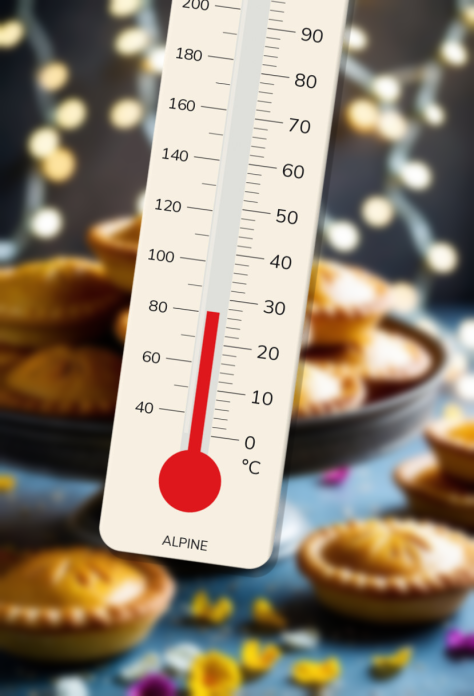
27 °C
